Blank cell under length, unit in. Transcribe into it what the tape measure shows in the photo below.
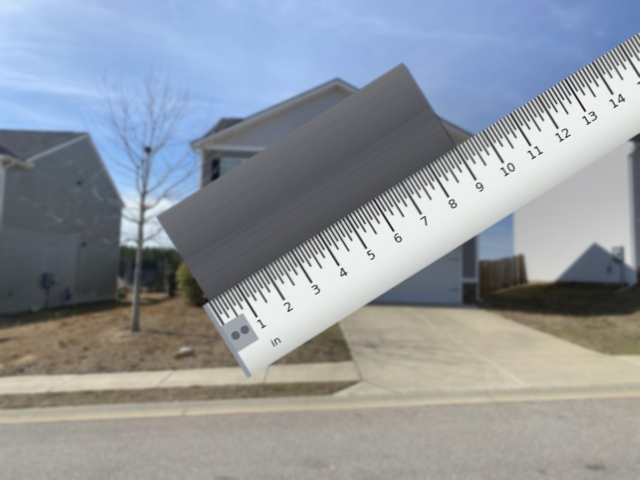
9 in
